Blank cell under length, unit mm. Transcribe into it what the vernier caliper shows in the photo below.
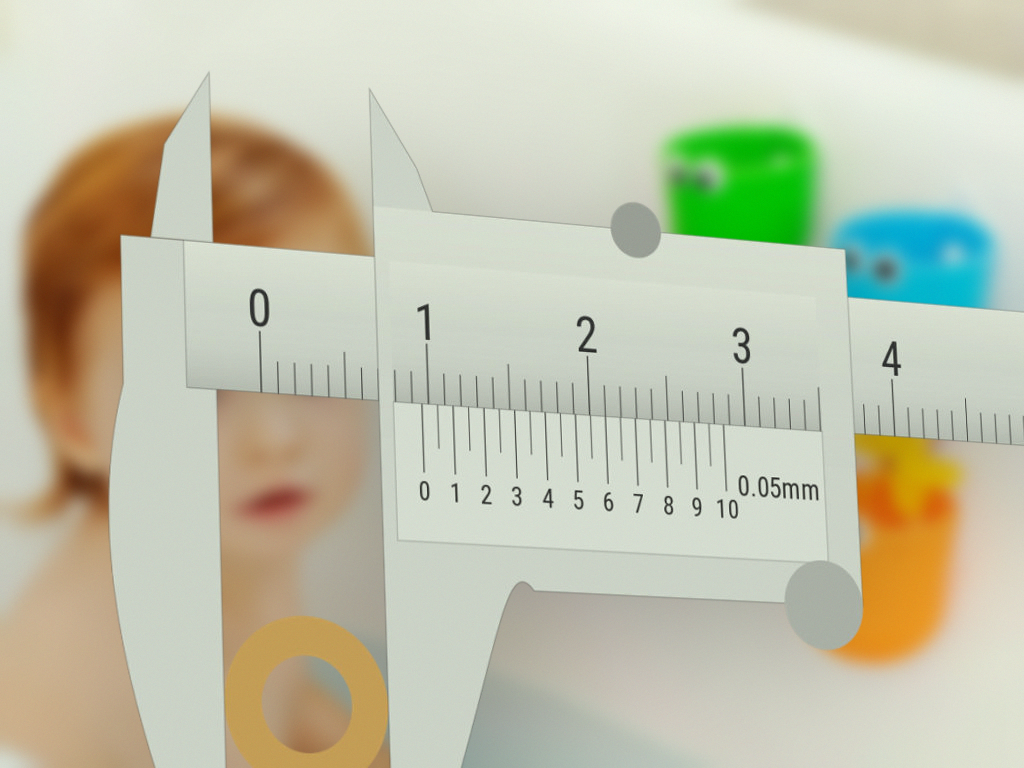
9.6 mm
